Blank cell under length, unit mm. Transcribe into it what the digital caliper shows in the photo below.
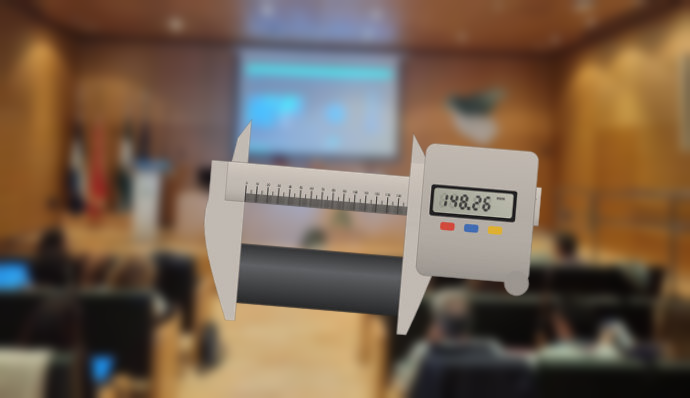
148.26 mm
